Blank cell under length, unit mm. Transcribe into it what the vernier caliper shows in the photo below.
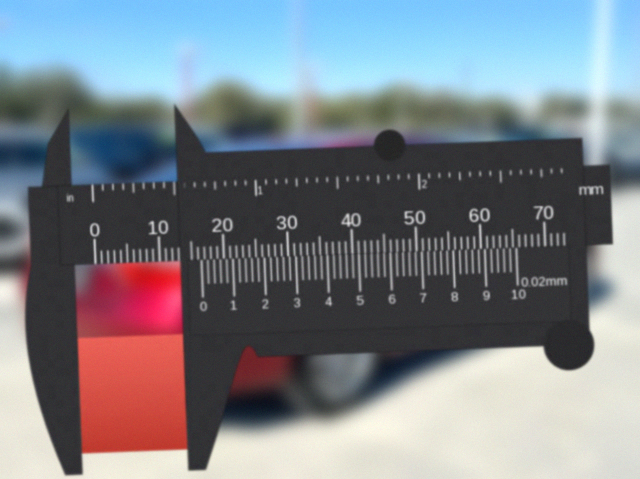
16.5 mm
